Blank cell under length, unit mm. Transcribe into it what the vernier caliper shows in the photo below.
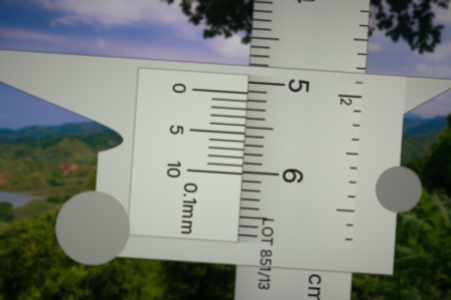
51.2 mm
